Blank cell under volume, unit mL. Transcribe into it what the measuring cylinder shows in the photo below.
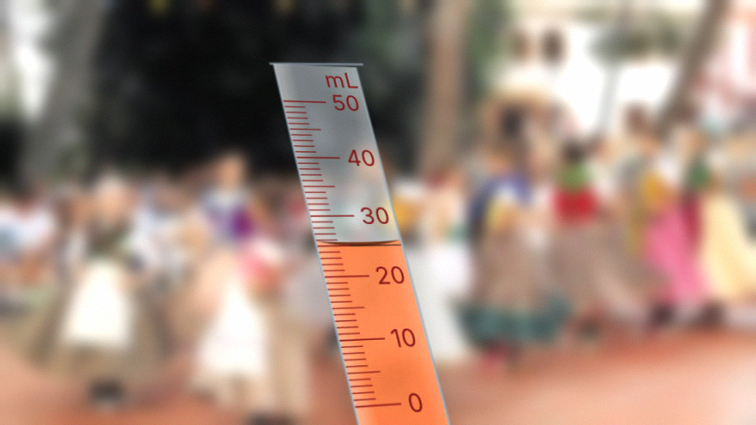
25 mL
